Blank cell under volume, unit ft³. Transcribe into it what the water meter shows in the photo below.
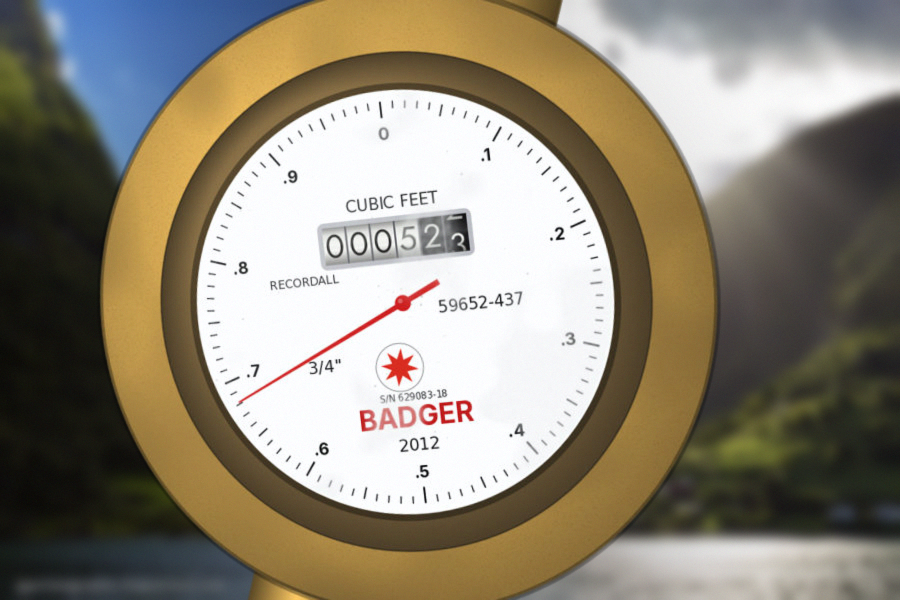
522.68 ft³
